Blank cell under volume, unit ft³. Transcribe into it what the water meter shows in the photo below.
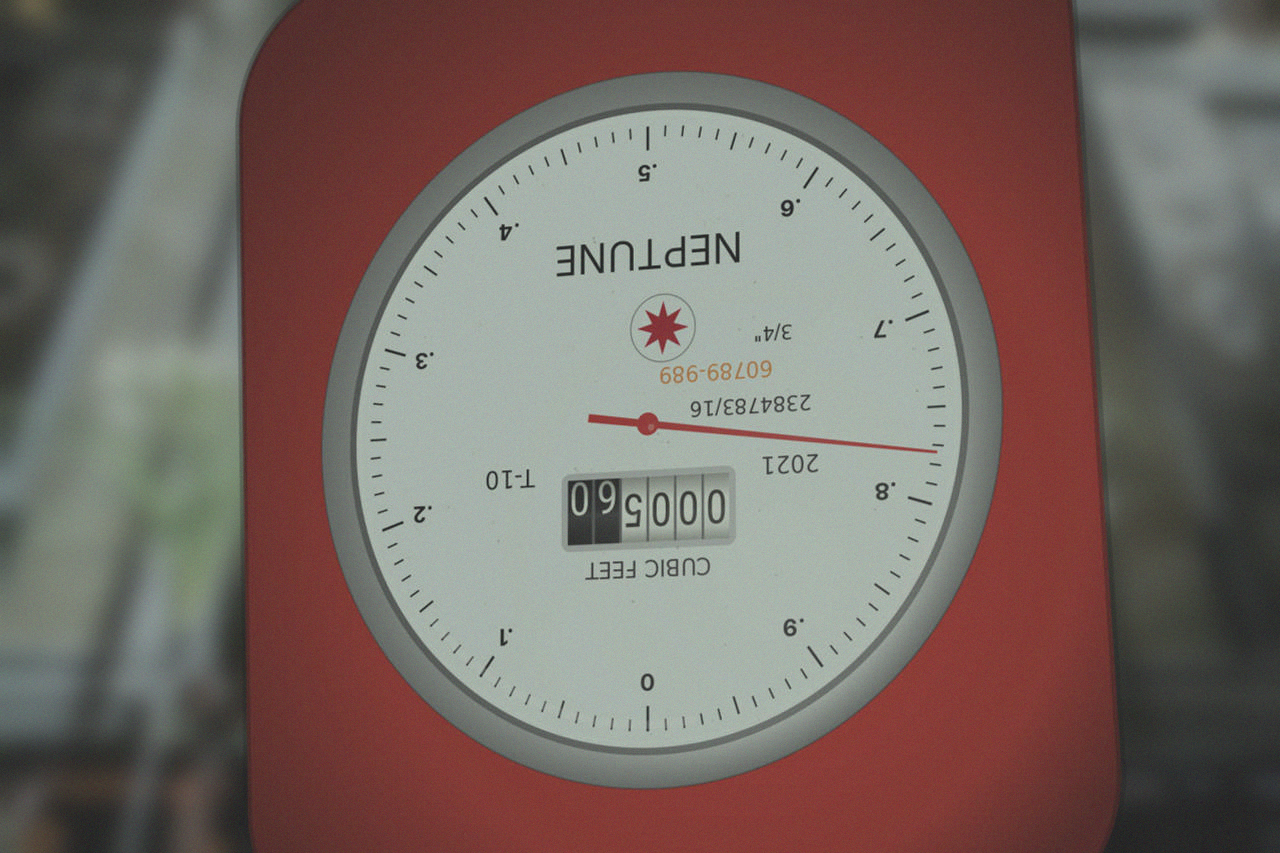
559.77 ft³
